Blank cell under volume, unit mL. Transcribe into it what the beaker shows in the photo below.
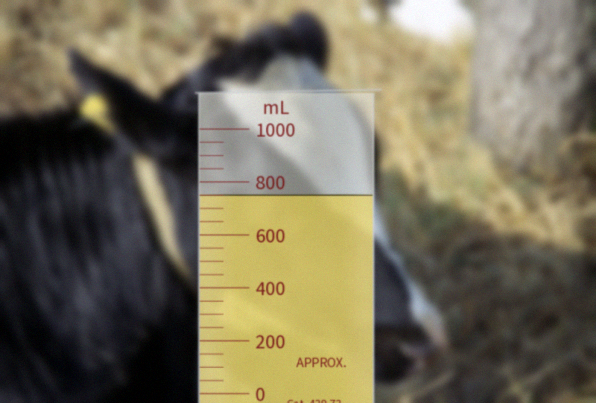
750 mL
